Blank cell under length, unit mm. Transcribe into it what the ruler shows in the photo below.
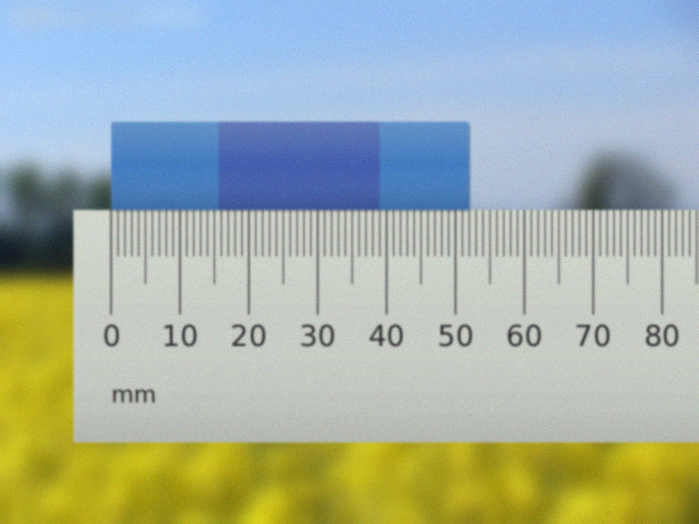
52 mm
